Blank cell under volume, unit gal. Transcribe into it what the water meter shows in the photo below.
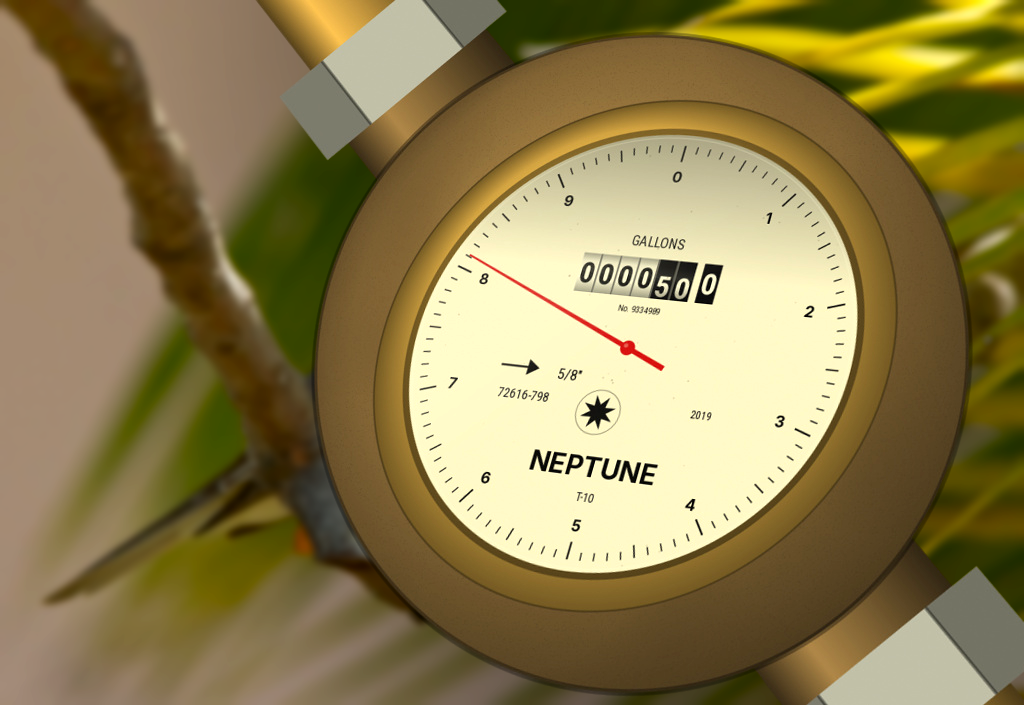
498.1 gal
